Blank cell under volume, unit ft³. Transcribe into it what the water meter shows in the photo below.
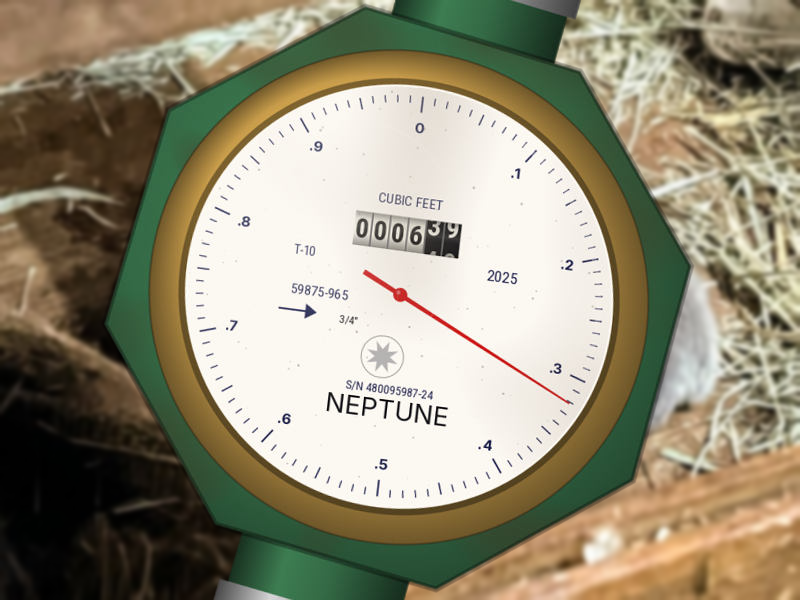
639.32 ft³
